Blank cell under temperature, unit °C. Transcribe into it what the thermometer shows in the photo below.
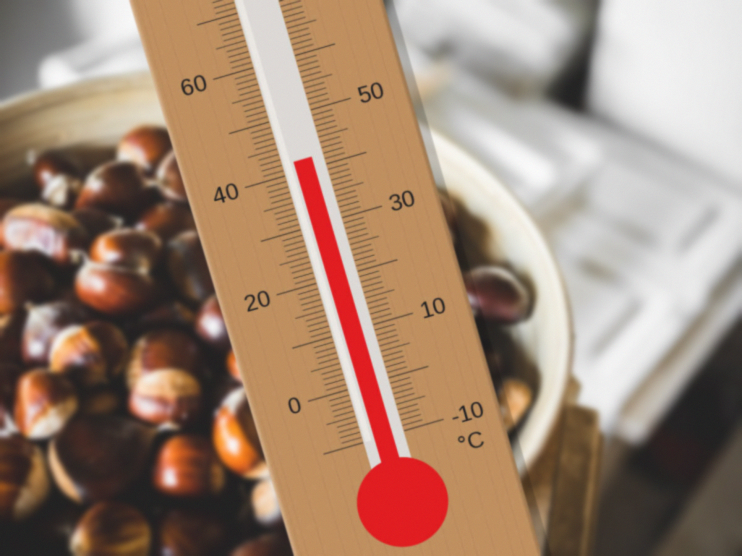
42 °C
